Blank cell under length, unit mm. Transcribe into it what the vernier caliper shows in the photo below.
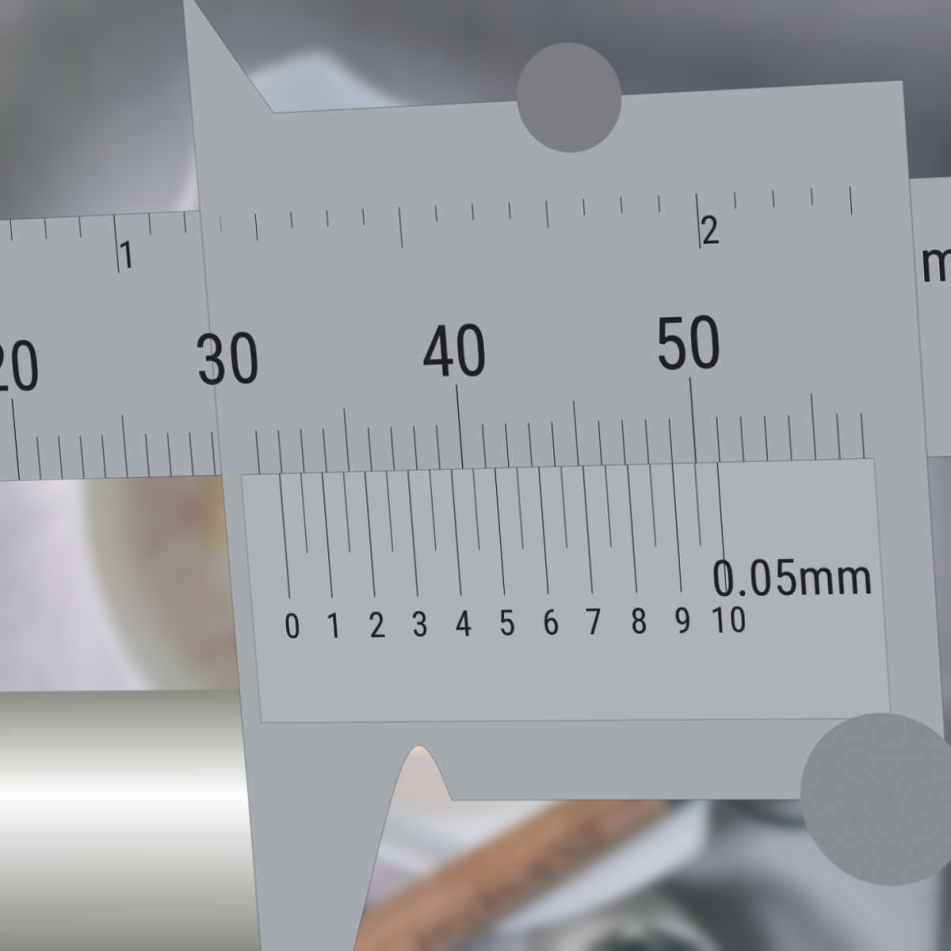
31.90 mm
